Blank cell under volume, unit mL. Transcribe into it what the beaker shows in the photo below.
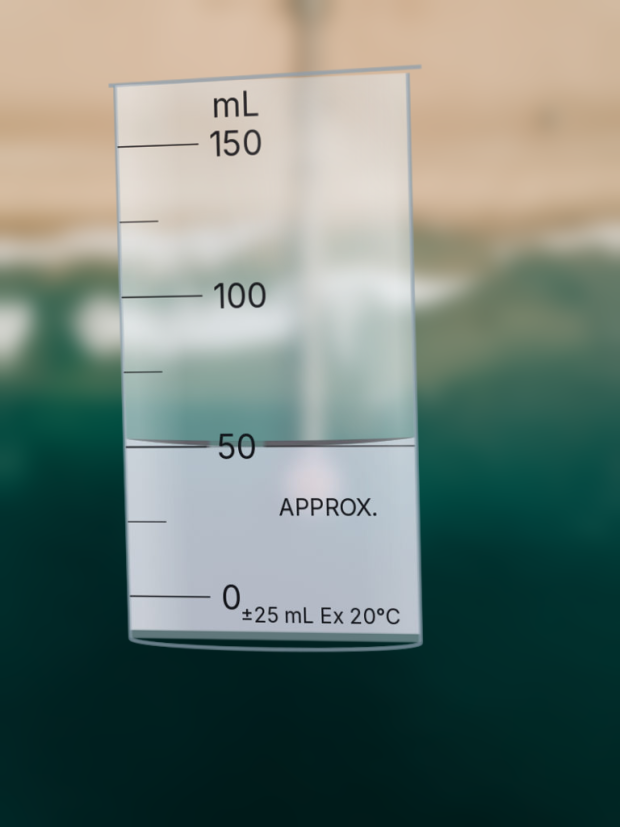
50 mL
